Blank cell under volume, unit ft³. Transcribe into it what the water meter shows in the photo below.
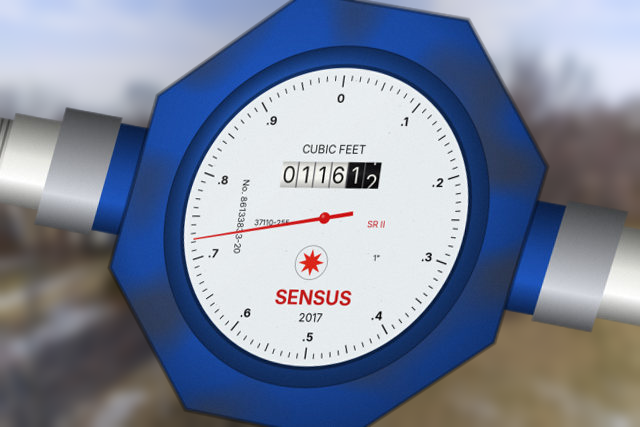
11611.72 ft³
